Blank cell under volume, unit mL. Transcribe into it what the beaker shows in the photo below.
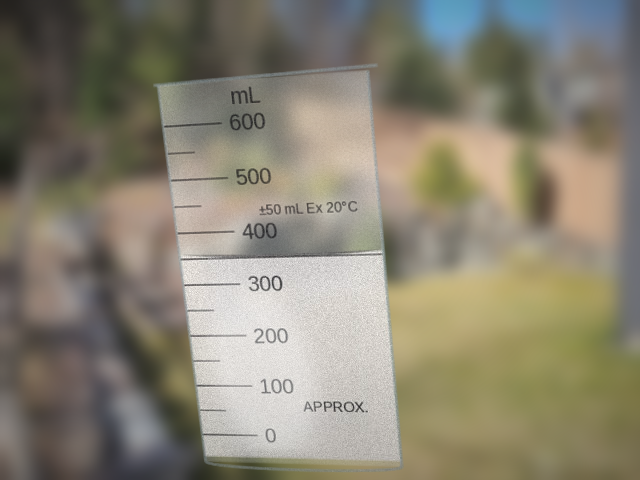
350 mL
